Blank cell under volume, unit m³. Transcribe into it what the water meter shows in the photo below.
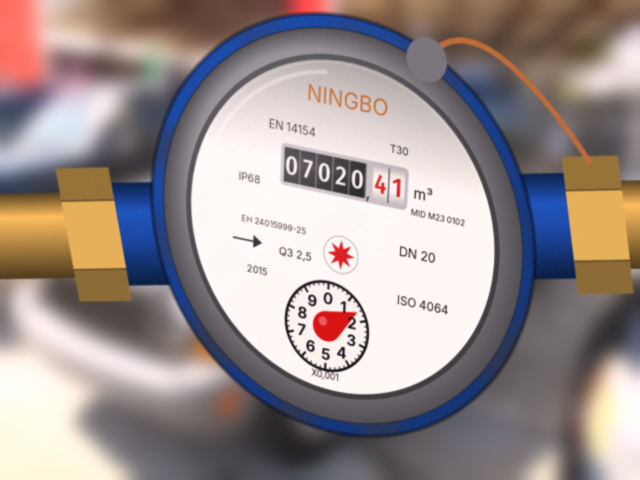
7020.411 m³
